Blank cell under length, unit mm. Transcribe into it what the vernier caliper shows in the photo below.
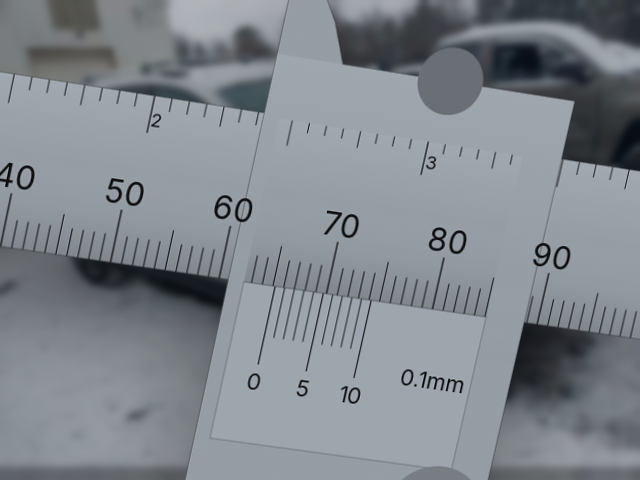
65.2 mm
